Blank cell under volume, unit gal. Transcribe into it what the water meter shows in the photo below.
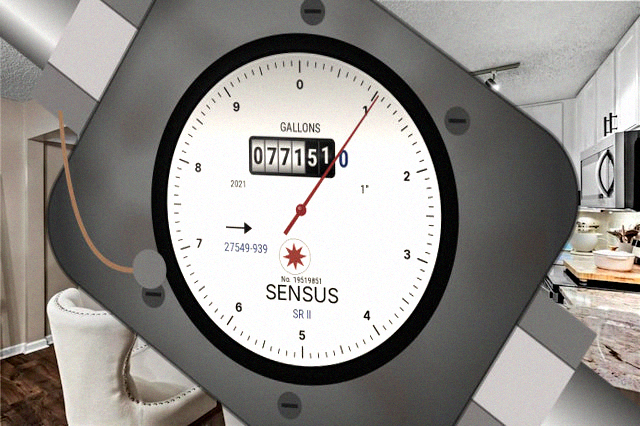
771511.0 gal
